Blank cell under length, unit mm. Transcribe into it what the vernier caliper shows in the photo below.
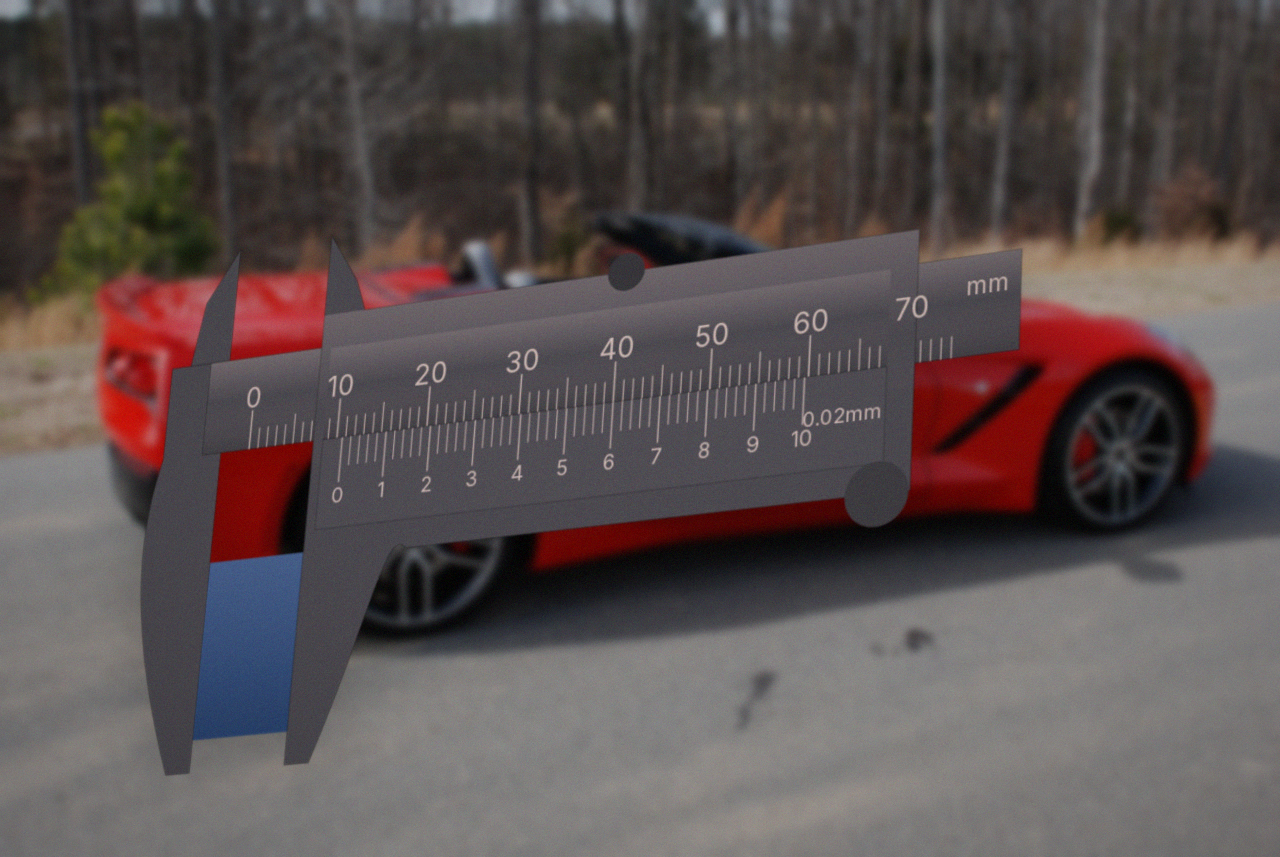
10.6 mm
